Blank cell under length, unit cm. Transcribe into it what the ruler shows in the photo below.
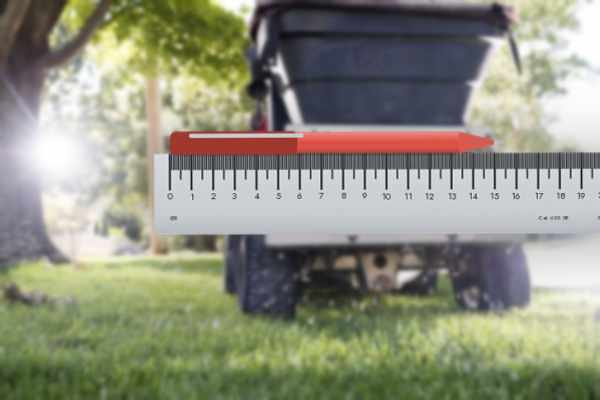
15.5 cm
